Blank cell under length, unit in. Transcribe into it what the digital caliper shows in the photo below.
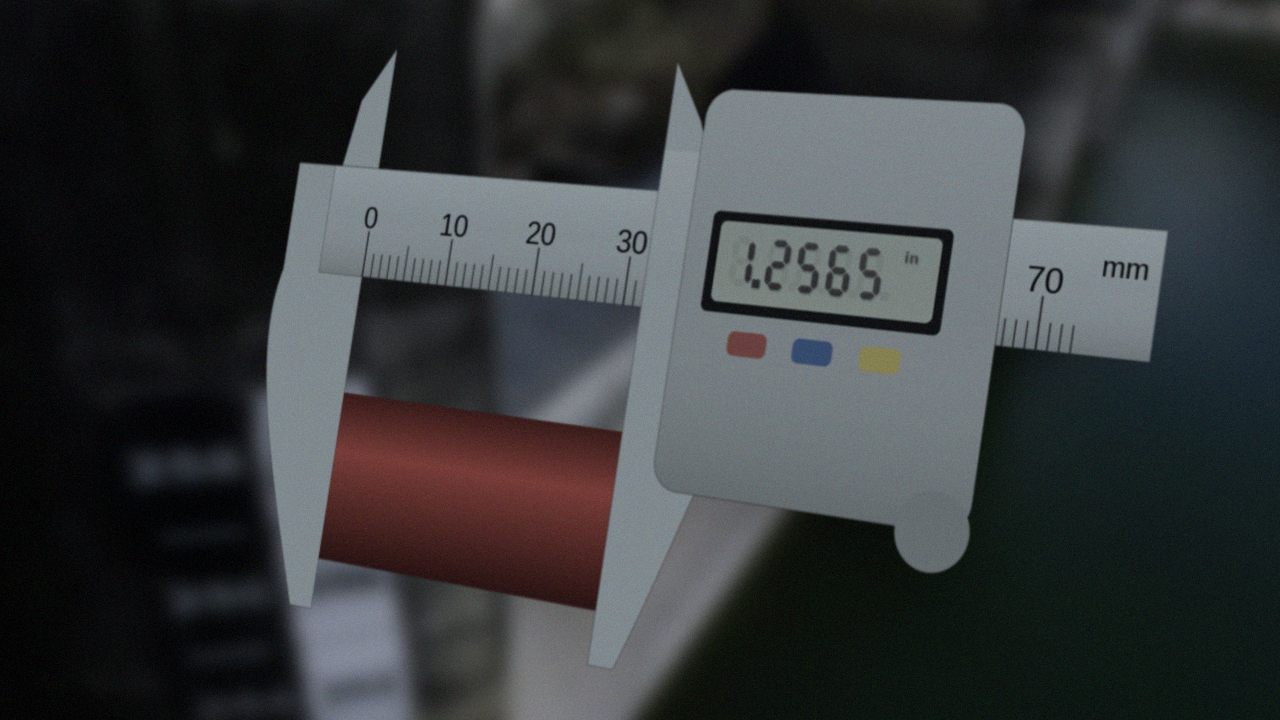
1.2565 in
